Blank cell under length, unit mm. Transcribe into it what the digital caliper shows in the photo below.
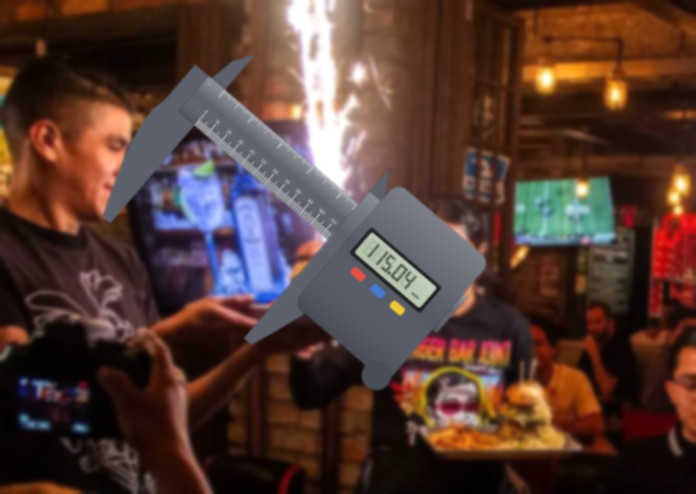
115.04 mm
